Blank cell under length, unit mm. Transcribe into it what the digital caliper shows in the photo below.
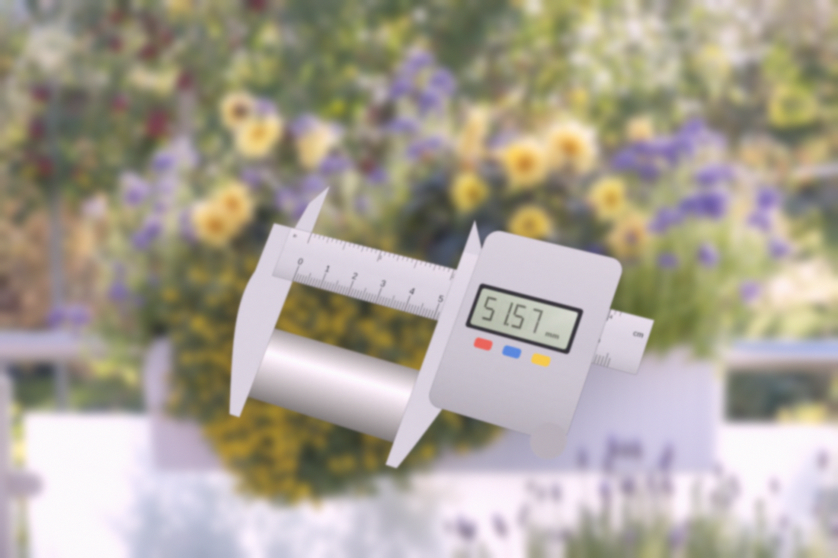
51.57 mm
